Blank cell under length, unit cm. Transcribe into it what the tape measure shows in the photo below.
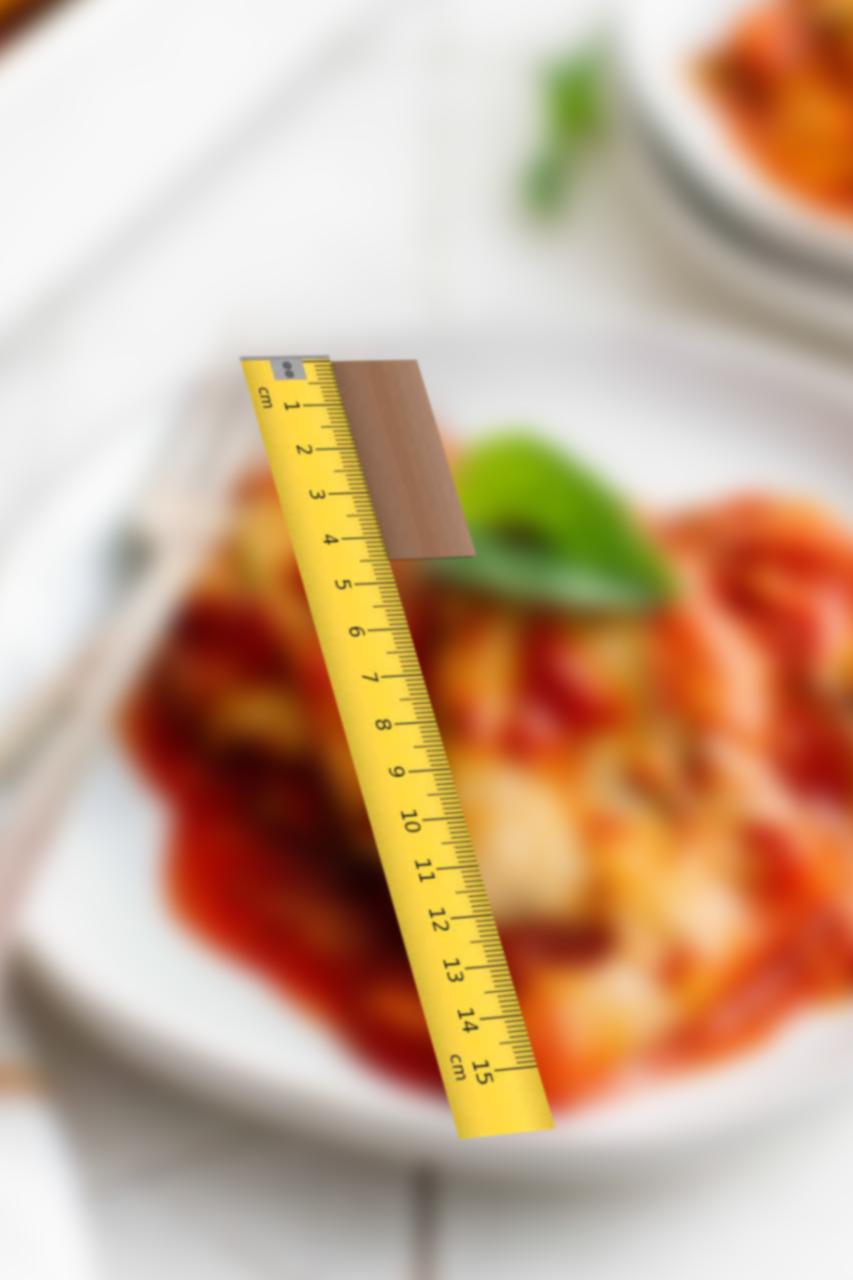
4.5 cm
